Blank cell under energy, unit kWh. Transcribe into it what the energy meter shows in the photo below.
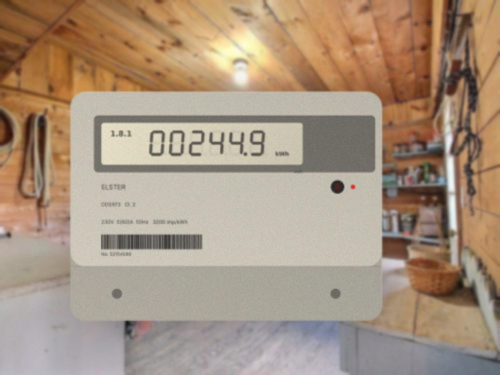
244.9 kWh
